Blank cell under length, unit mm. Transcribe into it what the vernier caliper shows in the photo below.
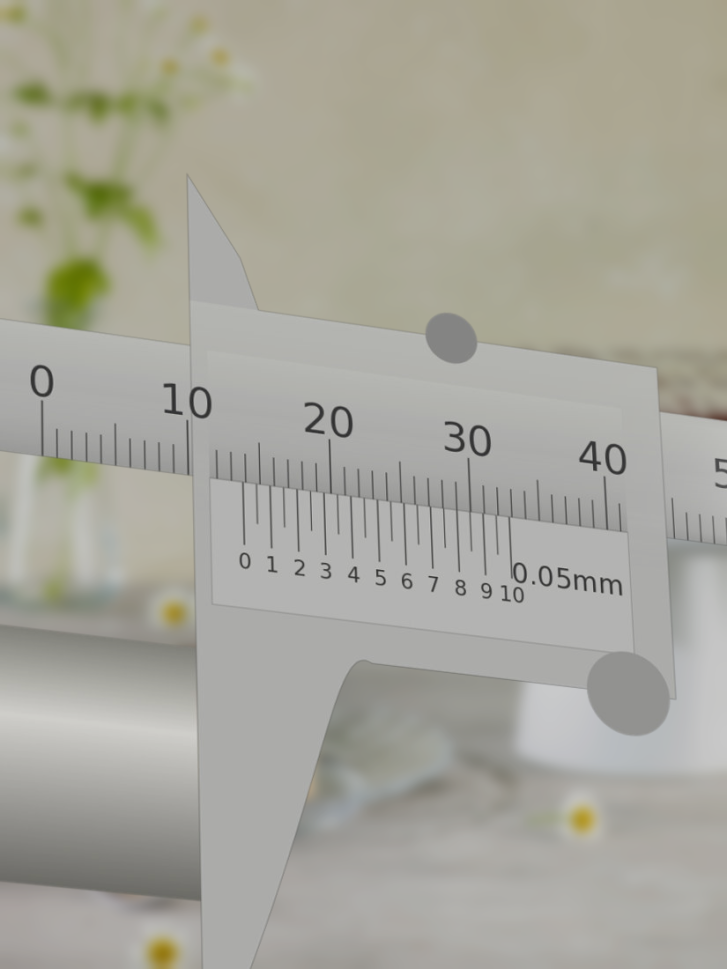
13.8 mm
